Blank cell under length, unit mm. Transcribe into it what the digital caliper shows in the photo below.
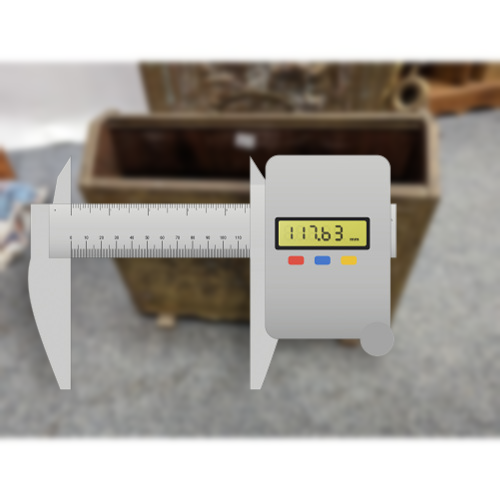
117.63 mm
